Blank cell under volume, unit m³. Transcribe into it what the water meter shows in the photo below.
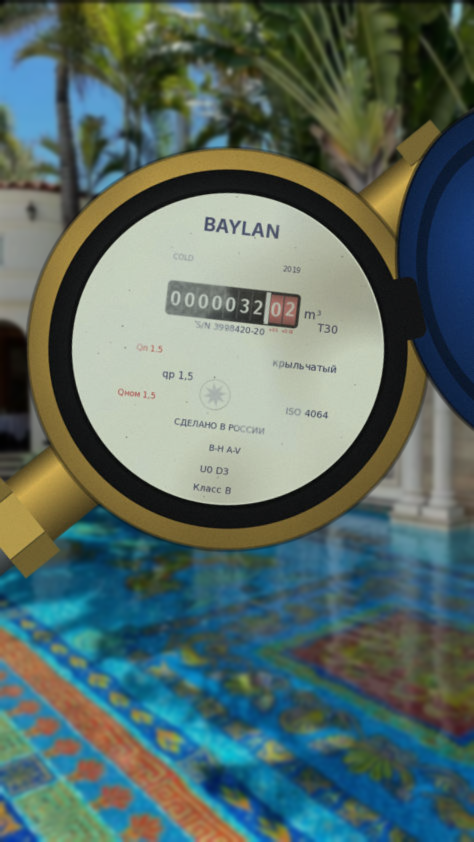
32.02 m³
